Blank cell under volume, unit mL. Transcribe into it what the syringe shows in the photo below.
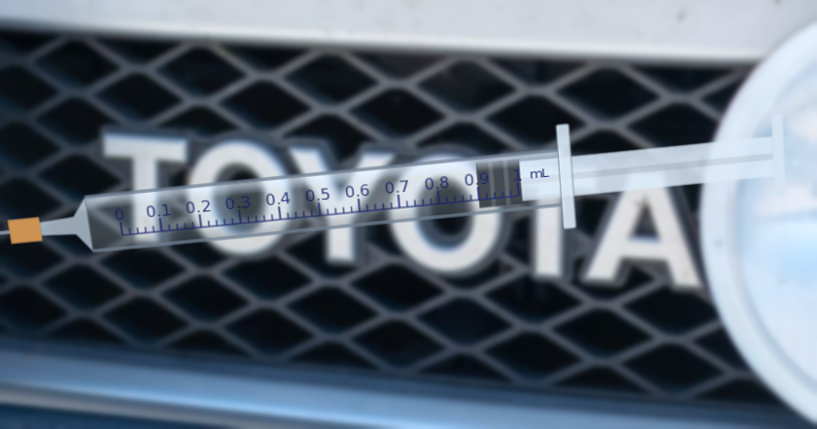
0.9 mL
